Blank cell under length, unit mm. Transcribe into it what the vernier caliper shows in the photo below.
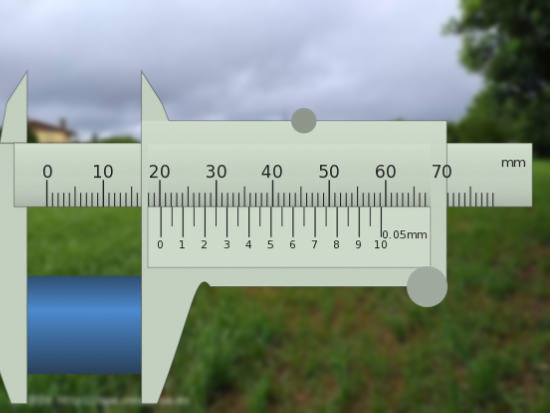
20.2 mm
